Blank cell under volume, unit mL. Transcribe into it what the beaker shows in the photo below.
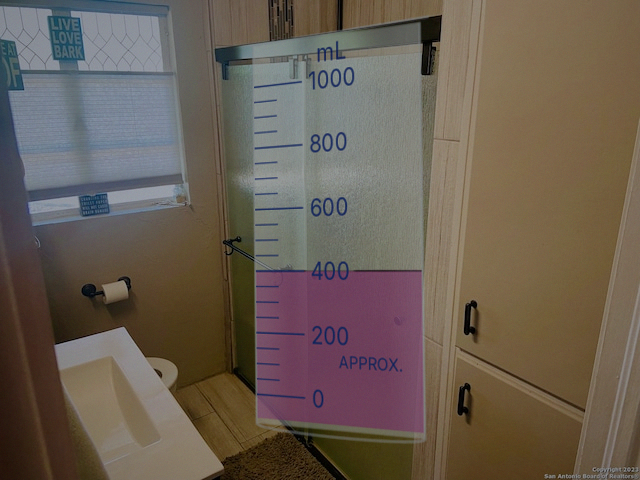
400 mL
